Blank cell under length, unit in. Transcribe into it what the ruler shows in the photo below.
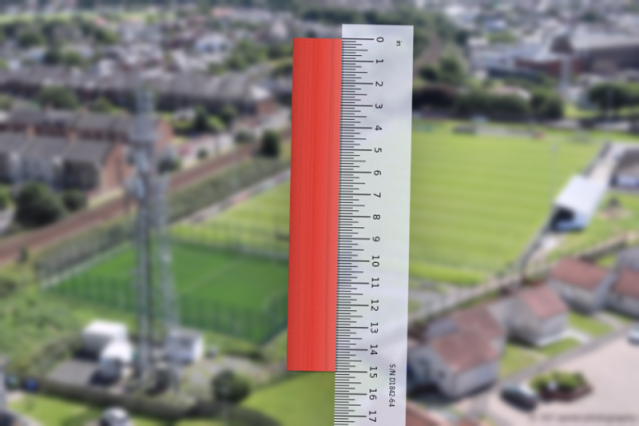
15 in
